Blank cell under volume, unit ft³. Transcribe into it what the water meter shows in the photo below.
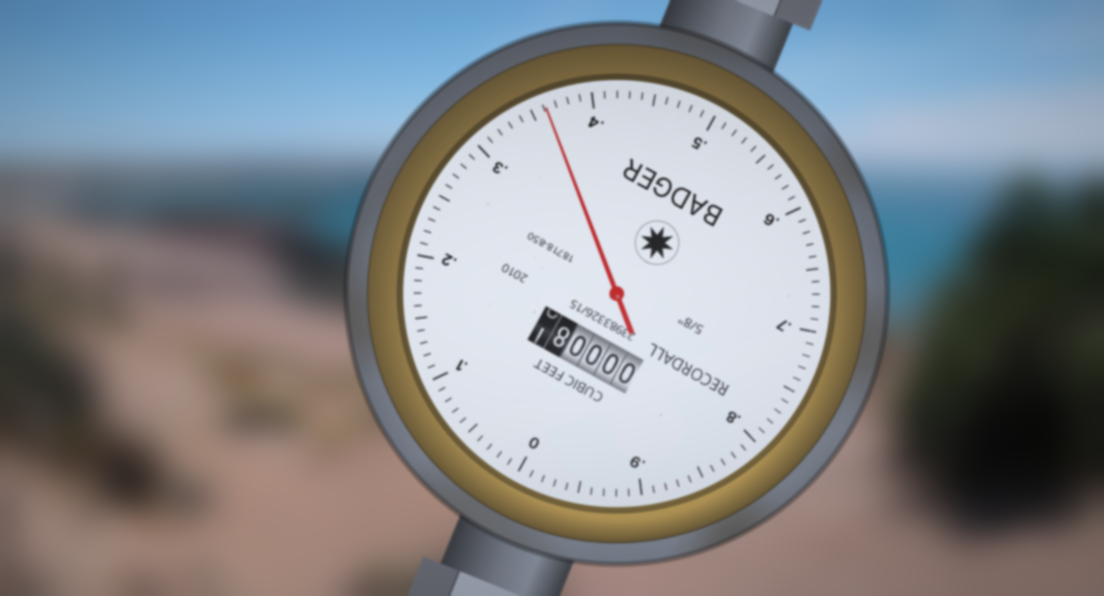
81.36 ft³
